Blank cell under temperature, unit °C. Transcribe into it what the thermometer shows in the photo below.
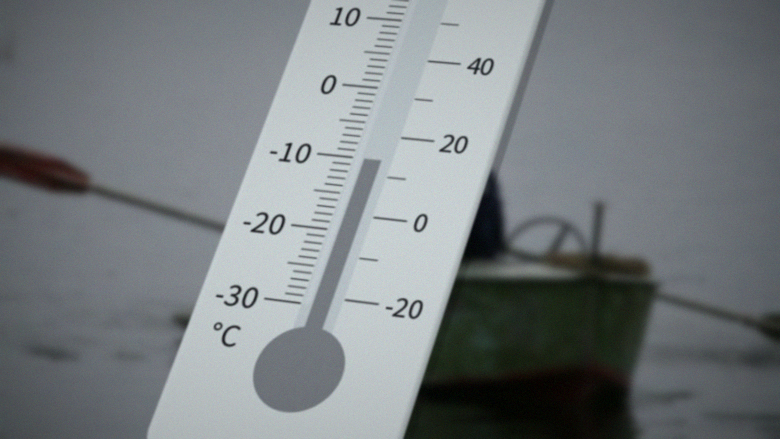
-10 °C
